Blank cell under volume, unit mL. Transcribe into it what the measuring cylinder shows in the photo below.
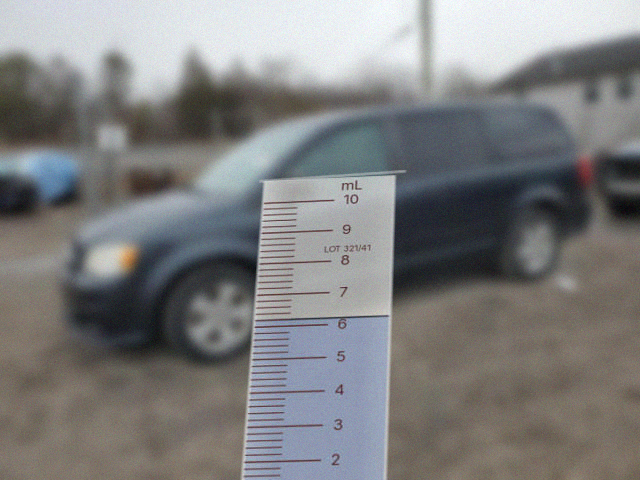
6.2 mL
